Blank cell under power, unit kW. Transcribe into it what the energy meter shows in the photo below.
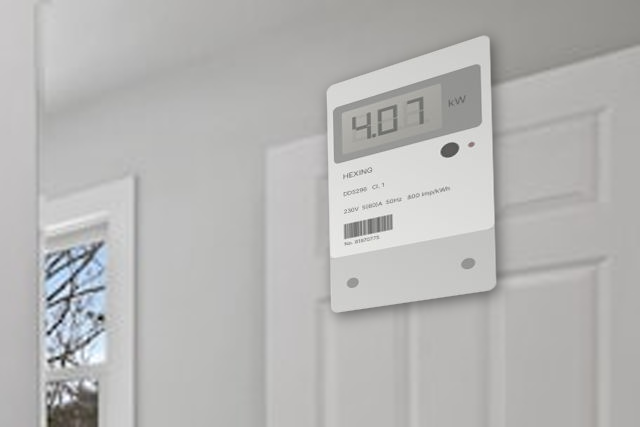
4.07 kW
